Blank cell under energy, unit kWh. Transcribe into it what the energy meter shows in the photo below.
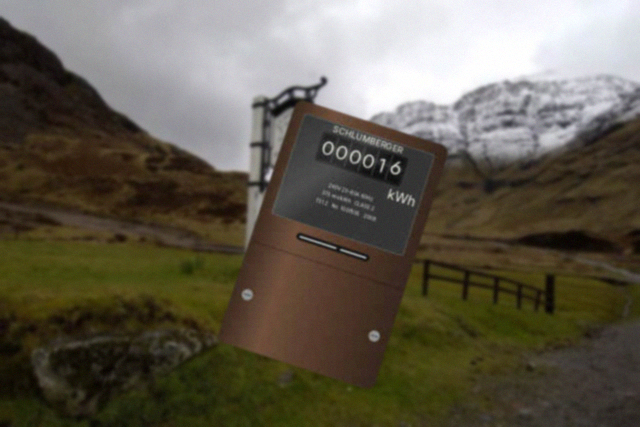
16 kWh
